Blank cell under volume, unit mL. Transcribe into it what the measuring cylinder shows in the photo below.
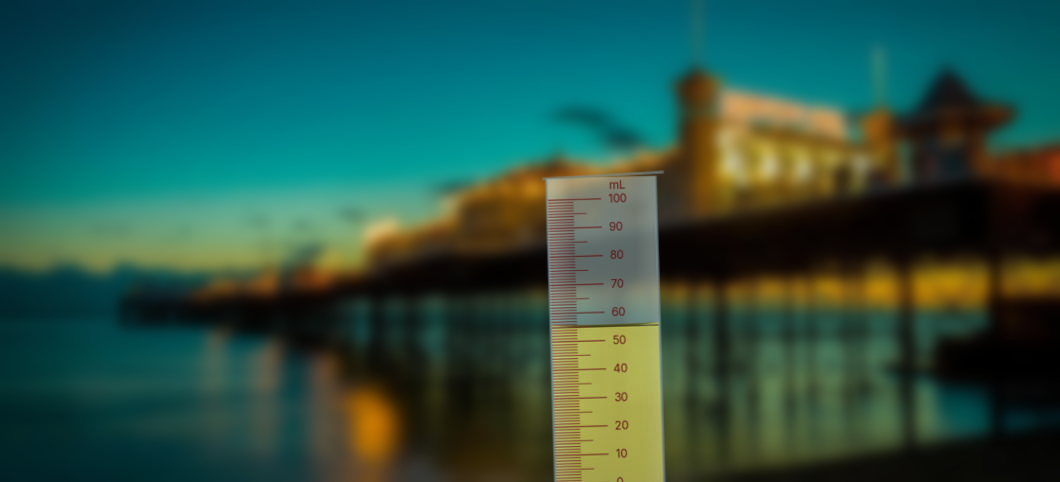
55 mL
